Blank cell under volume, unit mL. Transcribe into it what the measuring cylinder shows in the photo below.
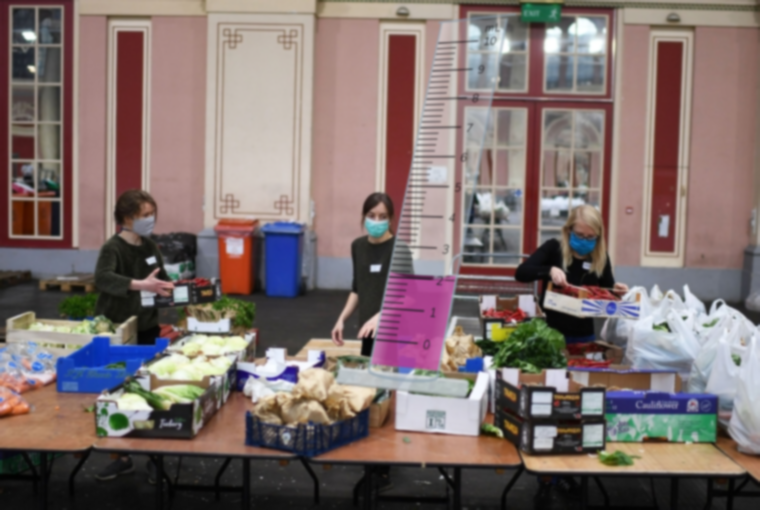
2 mL
